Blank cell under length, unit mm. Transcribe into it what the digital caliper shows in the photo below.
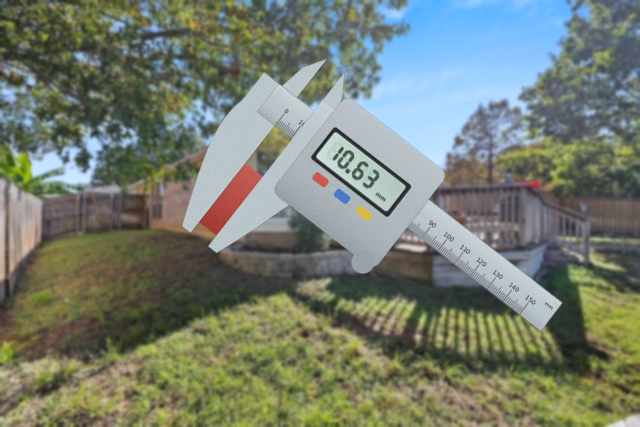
10.63 mm
